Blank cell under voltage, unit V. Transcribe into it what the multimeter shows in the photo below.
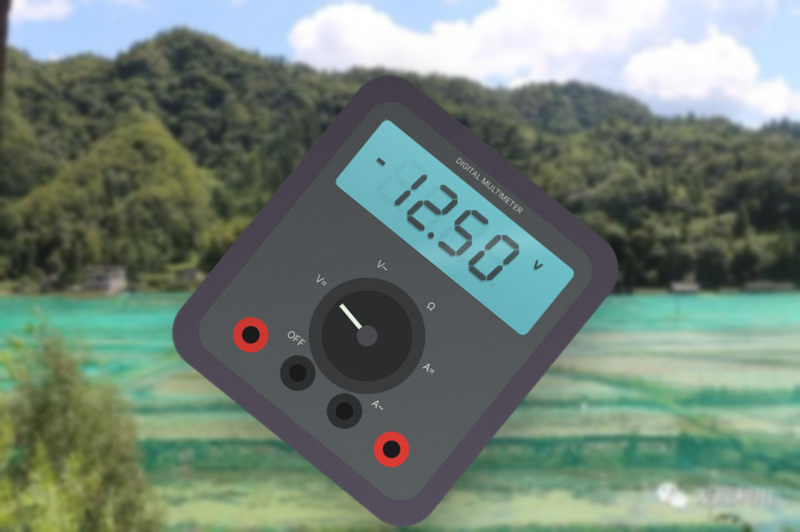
-12.50 V
